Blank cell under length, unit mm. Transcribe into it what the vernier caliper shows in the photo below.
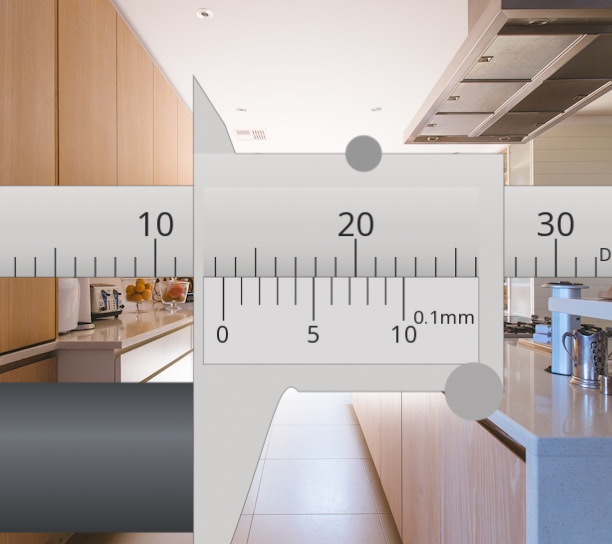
13.4 mm
